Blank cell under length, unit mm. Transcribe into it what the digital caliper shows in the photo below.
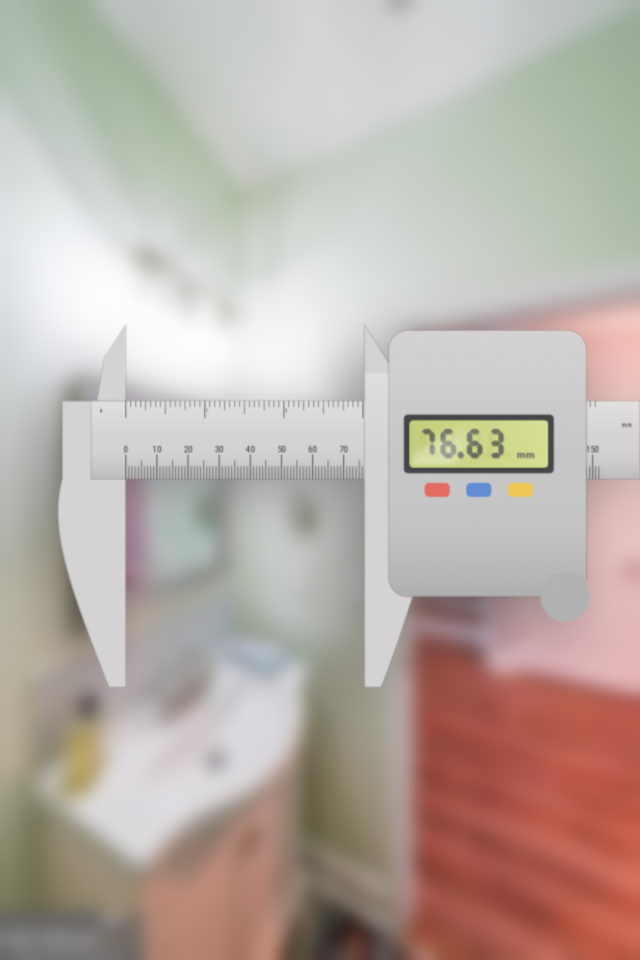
76.63 mm
